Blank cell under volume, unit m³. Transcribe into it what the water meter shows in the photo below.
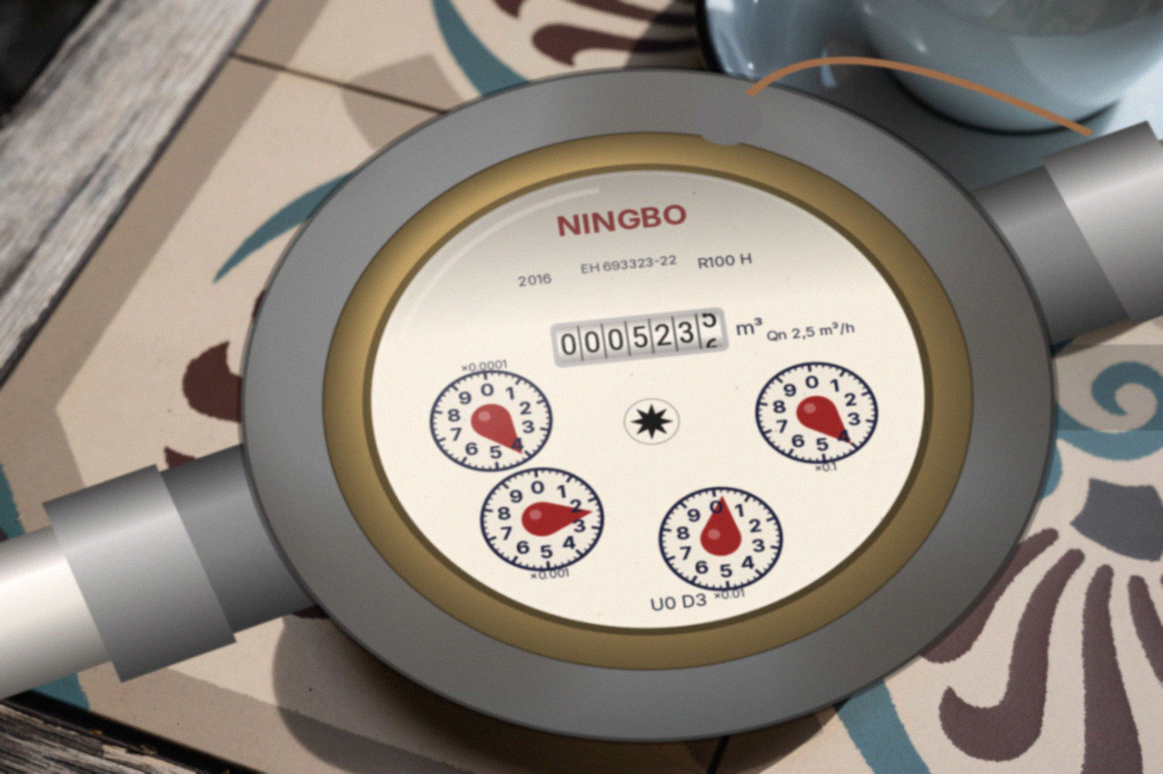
5235.4024 m³
